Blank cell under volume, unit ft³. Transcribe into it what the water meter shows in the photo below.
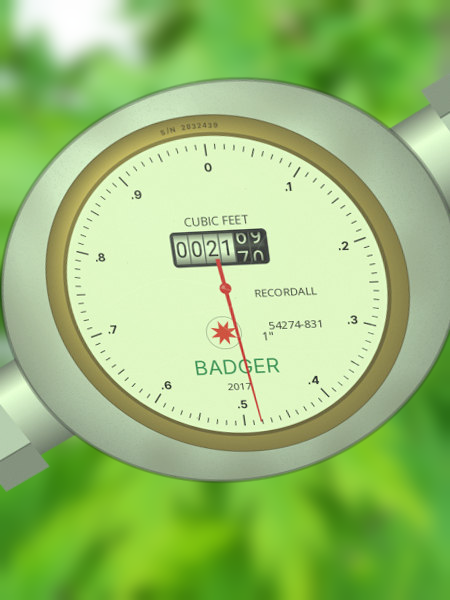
2169.48 ft³
